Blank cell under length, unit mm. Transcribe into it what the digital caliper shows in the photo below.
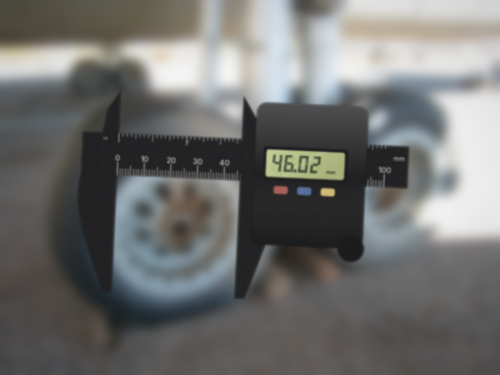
46.02 mm
